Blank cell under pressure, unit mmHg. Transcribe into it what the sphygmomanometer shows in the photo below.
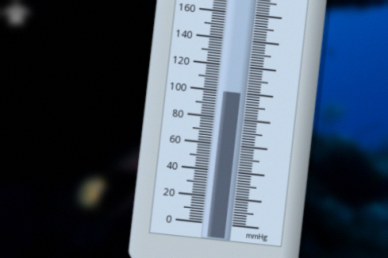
100 mmHg
